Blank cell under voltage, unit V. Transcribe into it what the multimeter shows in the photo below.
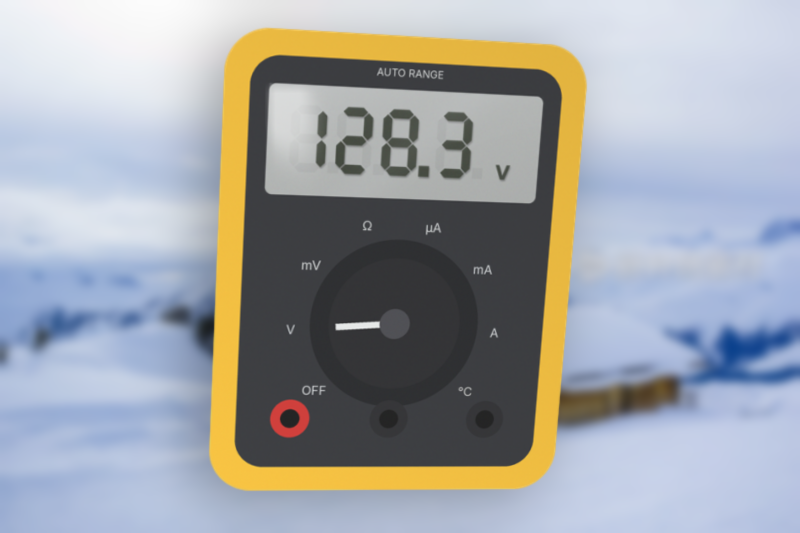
128.3 V
